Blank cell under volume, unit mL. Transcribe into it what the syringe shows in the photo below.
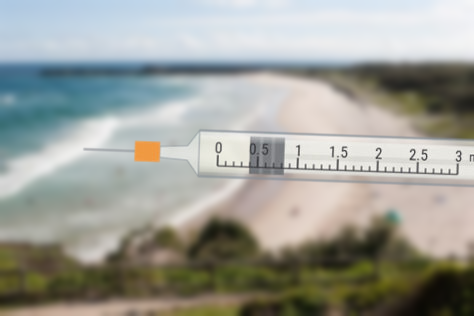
0.4 mL
